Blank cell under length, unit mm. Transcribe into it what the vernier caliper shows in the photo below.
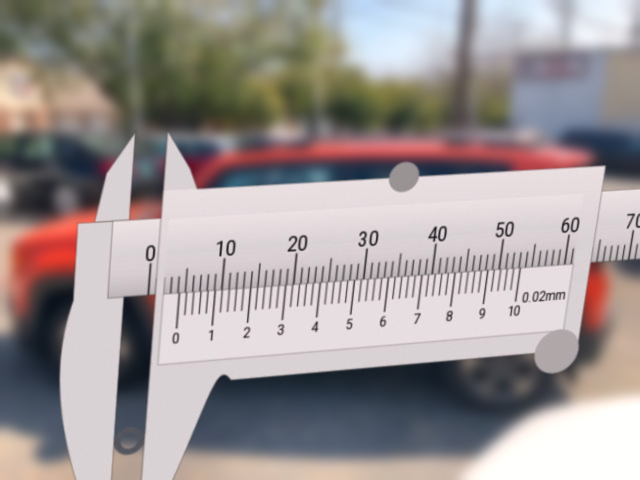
4.2 mm
